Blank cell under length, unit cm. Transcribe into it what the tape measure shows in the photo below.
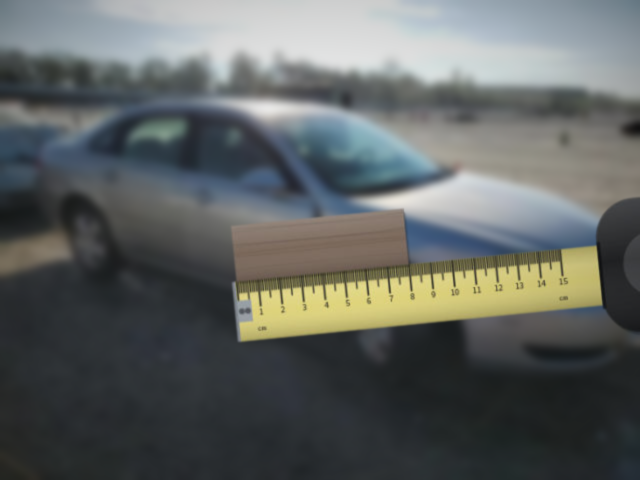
8 cm
